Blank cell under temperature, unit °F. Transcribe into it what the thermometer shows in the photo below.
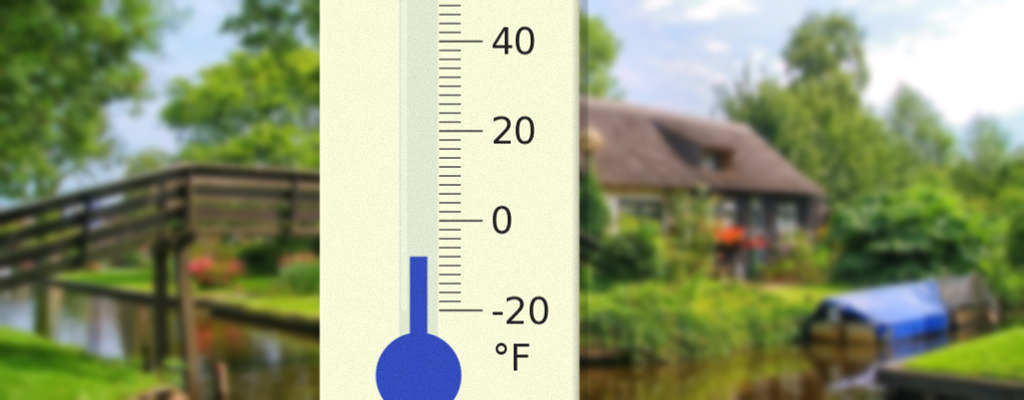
-8 °F
